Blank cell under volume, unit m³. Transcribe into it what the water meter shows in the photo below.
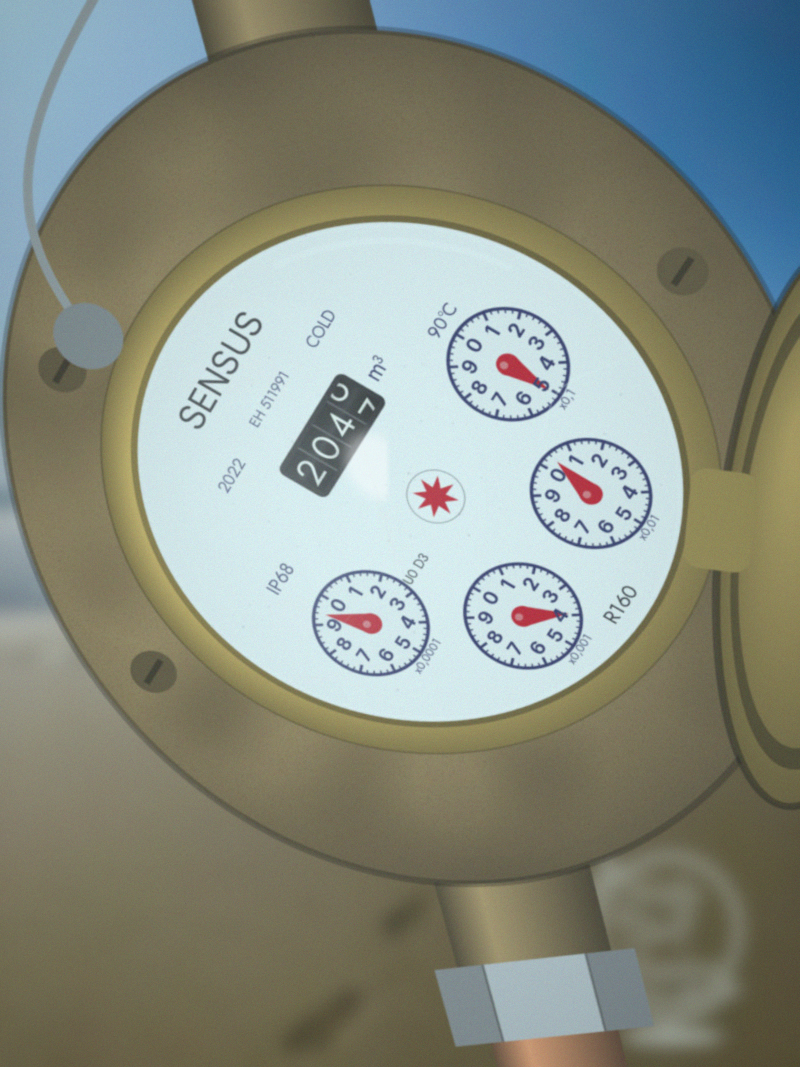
2046.5039 m³
